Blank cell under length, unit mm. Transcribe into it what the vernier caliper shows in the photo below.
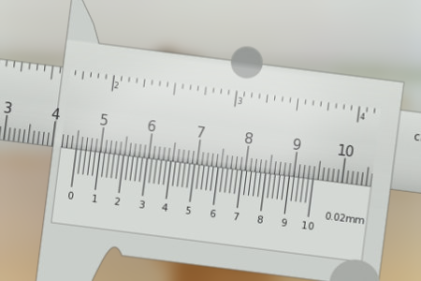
45.0 mm
